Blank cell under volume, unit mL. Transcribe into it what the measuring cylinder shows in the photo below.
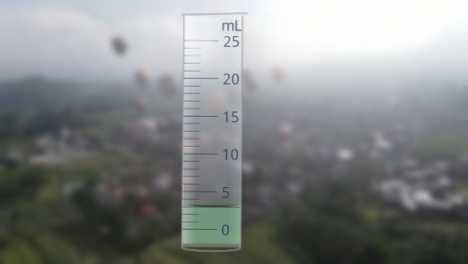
3 mL
